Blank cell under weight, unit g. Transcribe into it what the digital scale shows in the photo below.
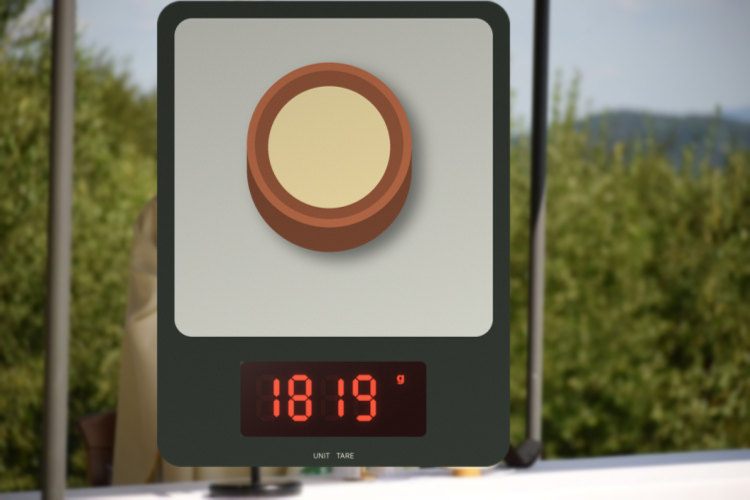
1819 g
